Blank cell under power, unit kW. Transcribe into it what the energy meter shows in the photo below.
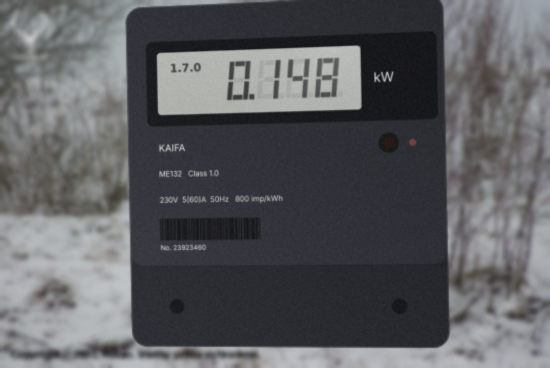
0.148 kW
